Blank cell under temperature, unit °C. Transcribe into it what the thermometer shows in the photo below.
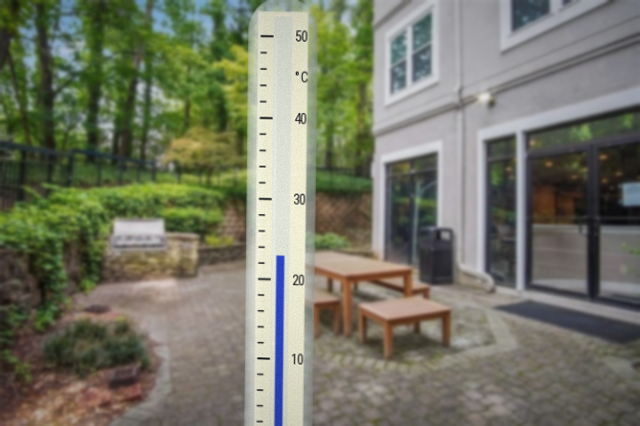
23 °C
